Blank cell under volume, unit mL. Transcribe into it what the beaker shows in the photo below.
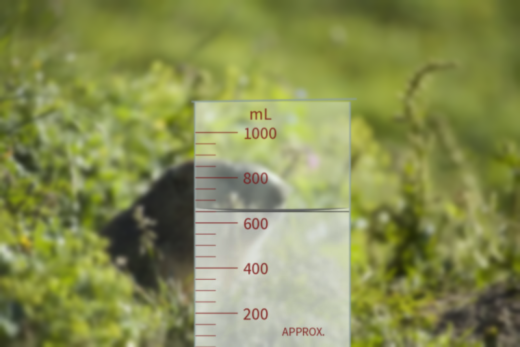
650 mL
